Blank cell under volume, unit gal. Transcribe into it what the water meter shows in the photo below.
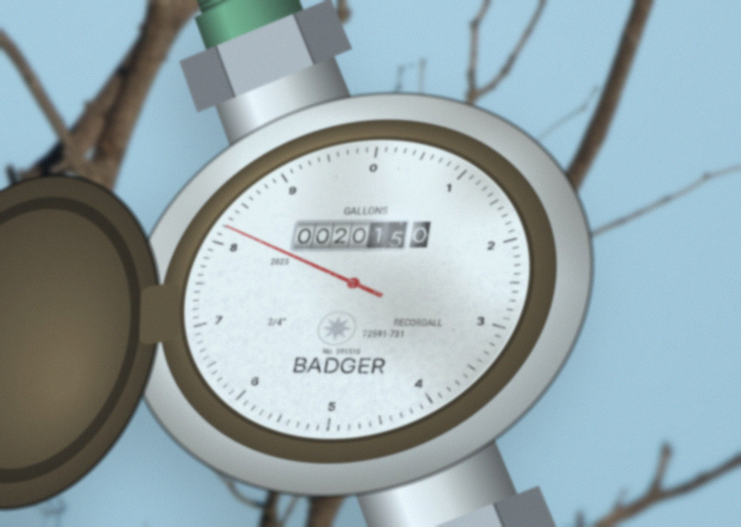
20148.2 gal
